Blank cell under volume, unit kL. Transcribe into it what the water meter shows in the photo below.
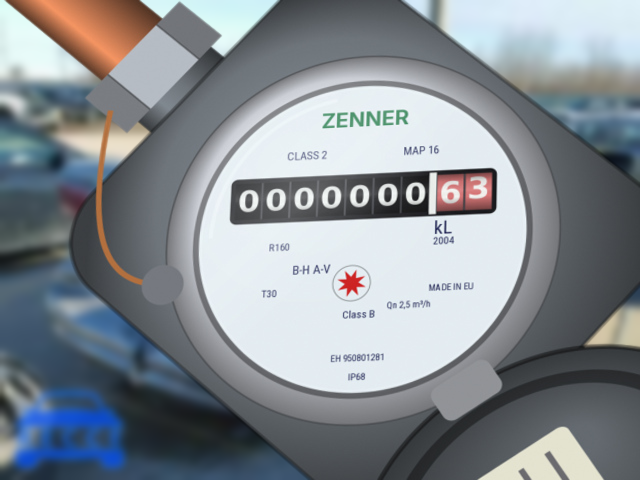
0.63 kL
